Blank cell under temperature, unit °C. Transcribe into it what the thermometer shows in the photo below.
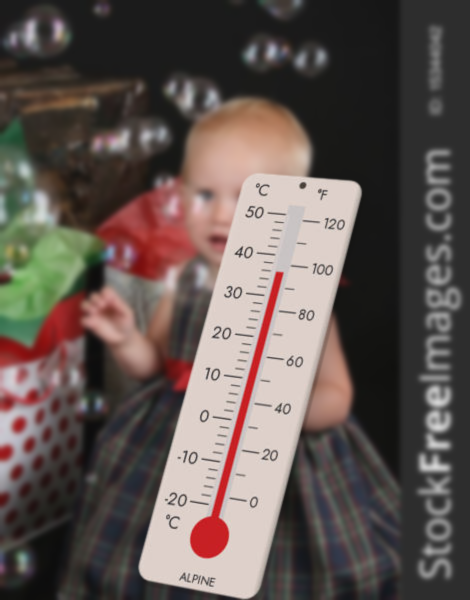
36 °C
